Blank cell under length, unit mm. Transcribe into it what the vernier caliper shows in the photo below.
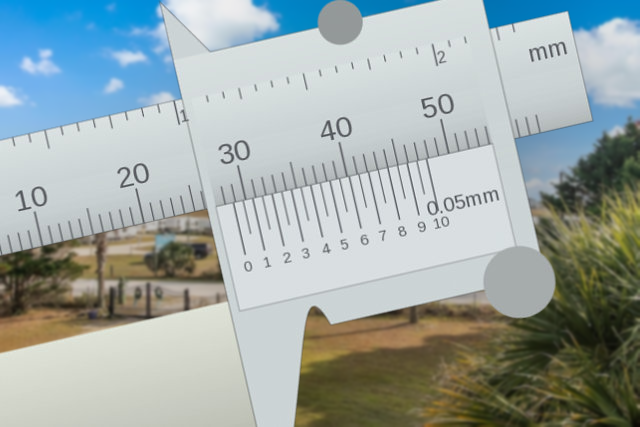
28.8 mm
